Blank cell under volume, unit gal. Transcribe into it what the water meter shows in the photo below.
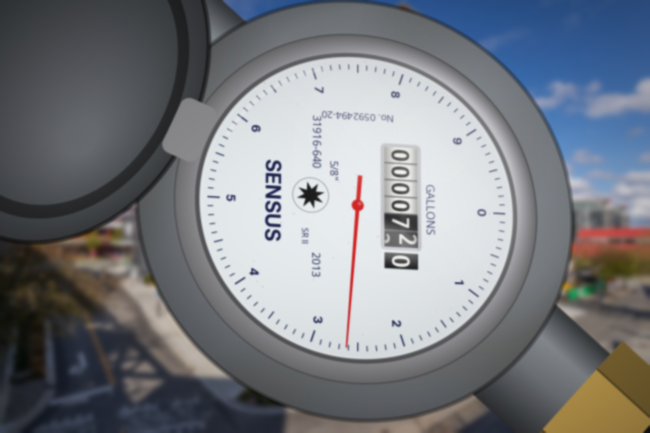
722.6 gal
